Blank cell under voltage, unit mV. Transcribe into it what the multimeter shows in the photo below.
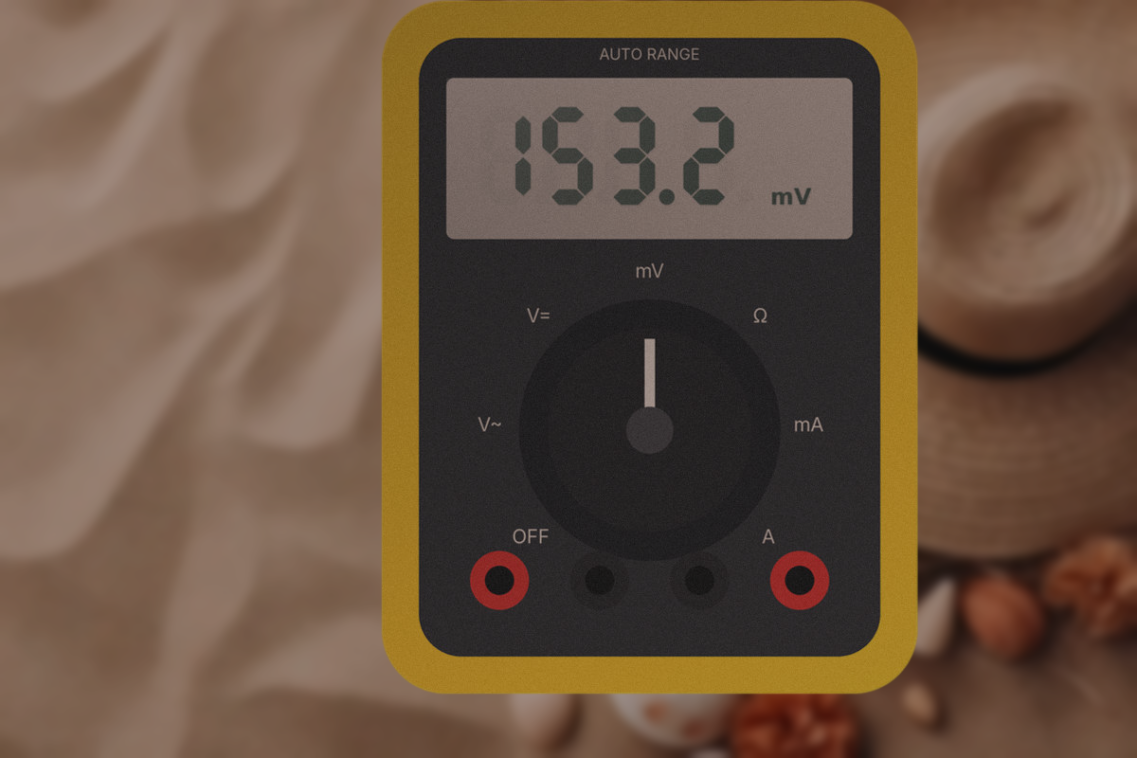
153.2 mV
